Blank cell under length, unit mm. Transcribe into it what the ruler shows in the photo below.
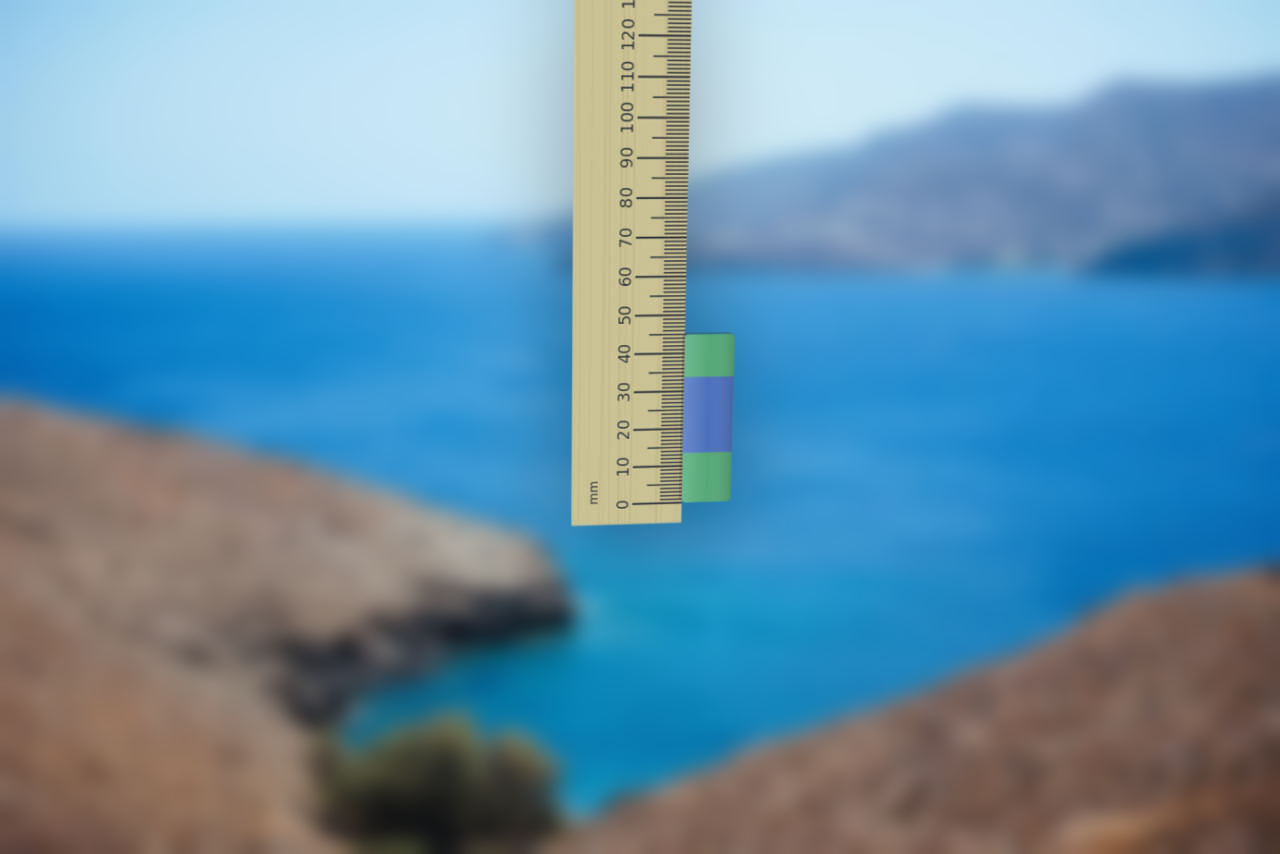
45 mm
